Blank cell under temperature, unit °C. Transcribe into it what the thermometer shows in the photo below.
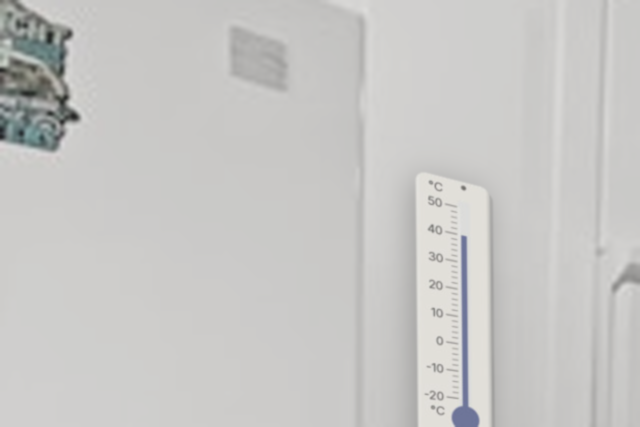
40 °C
